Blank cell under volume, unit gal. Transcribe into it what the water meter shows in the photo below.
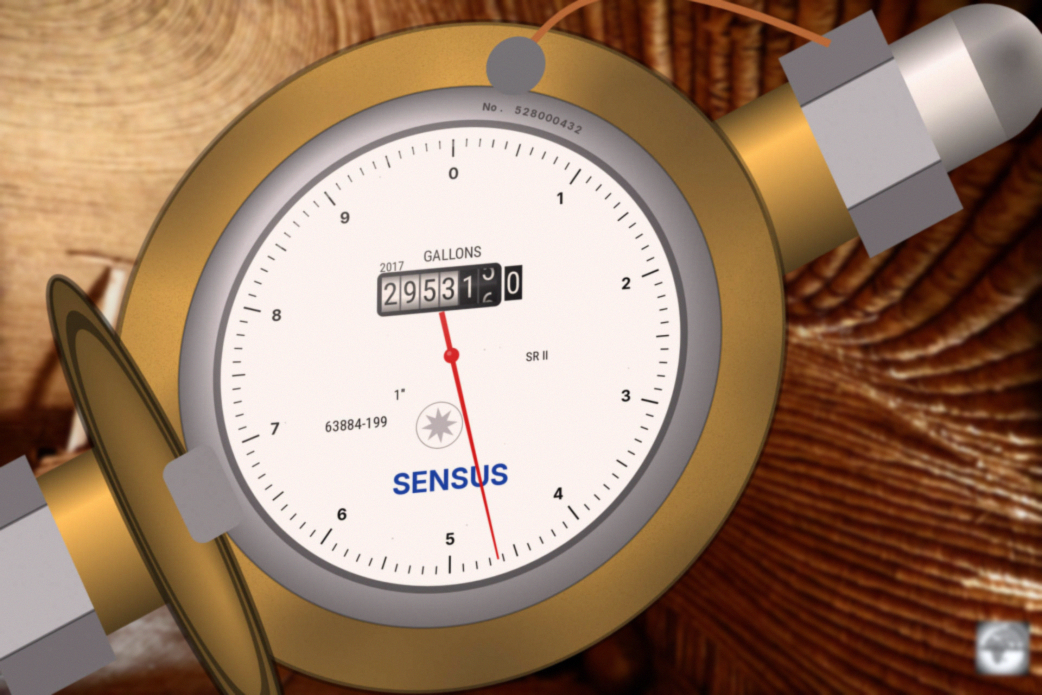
2953154.6 gal
